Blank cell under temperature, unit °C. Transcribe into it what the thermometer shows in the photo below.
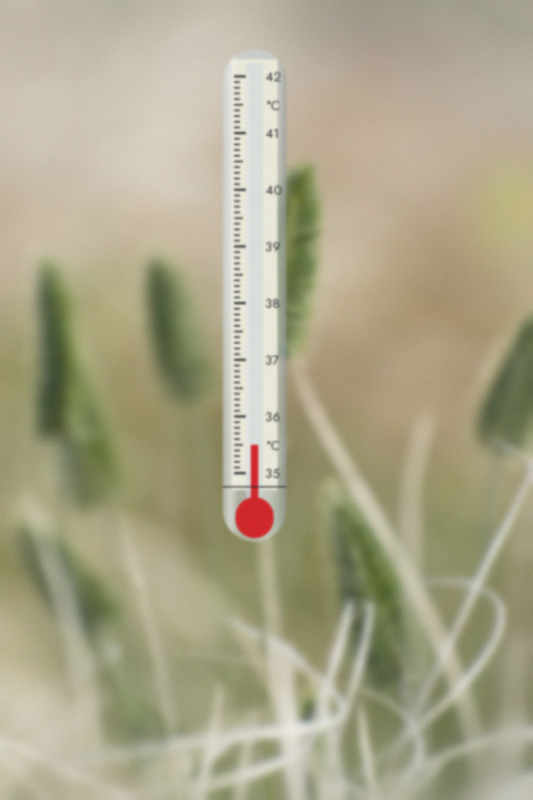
35.5 °C
